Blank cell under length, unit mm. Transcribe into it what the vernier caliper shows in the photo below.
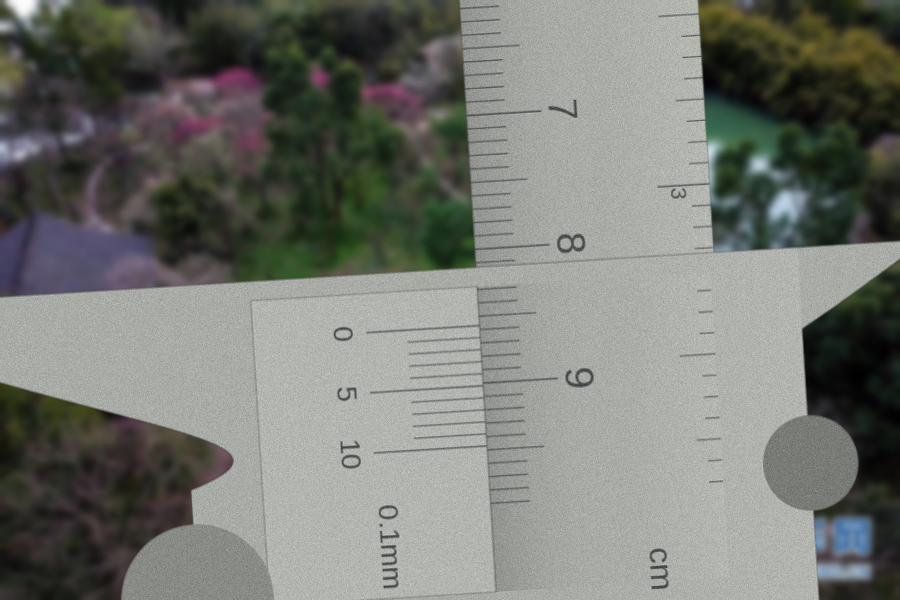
85.7 mm
